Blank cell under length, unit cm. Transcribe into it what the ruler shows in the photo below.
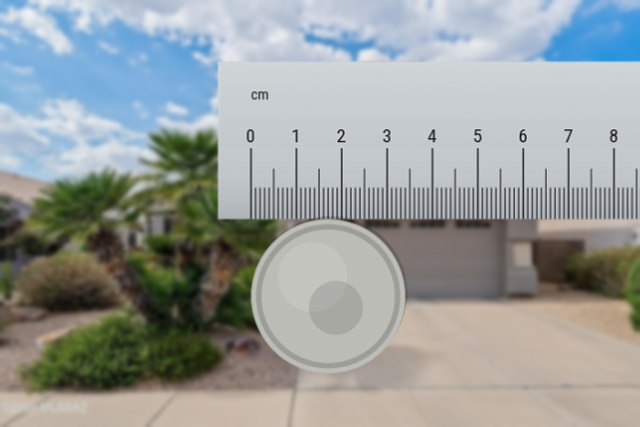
3.4 cm
